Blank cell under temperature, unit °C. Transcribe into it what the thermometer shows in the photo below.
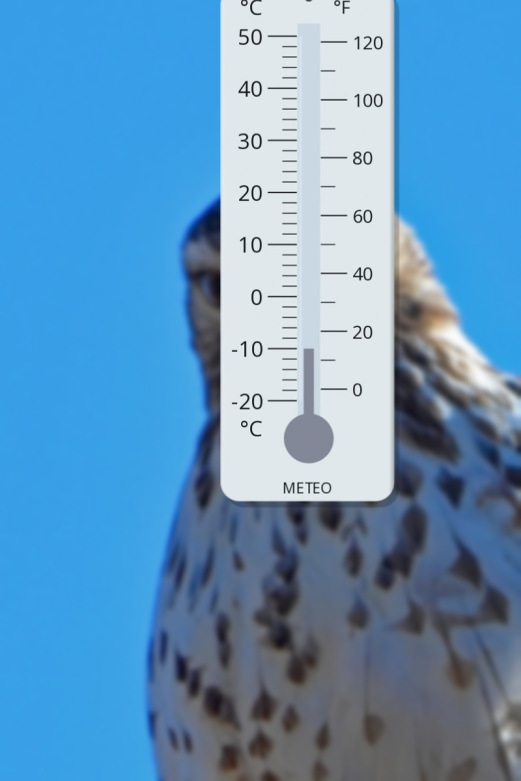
-10 °C
